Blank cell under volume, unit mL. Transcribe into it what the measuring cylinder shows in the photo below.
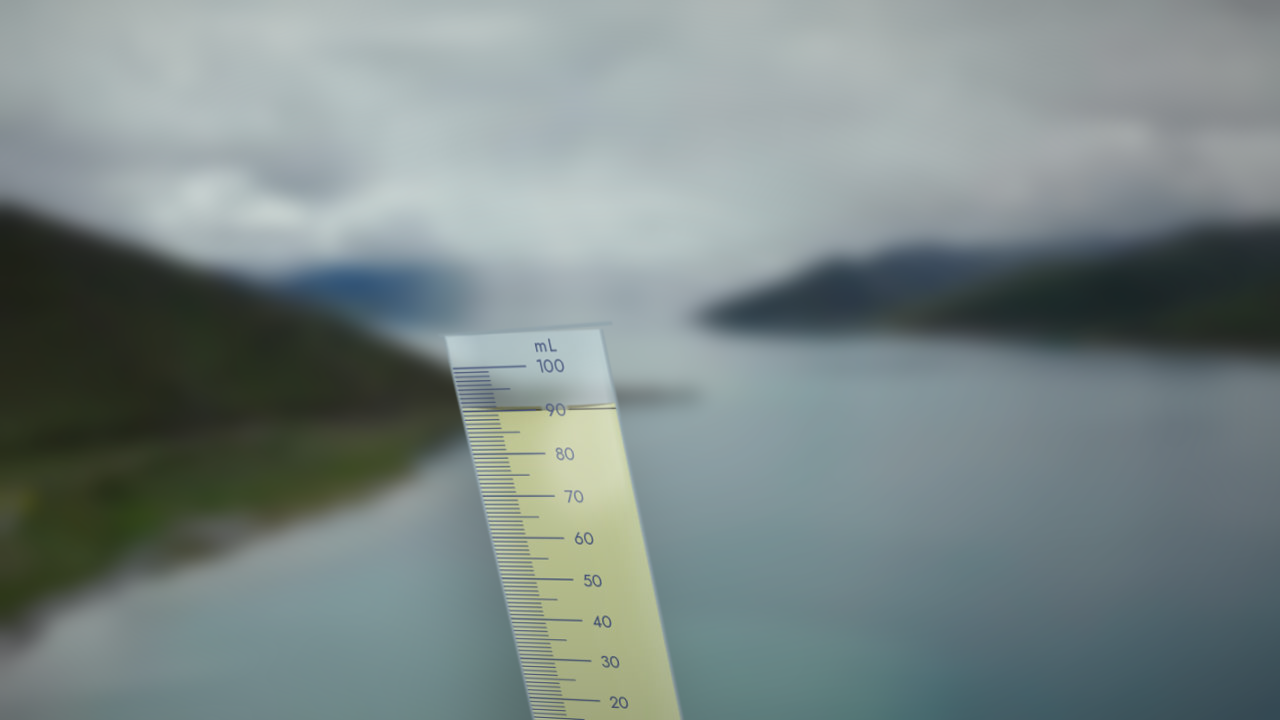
90 mL
